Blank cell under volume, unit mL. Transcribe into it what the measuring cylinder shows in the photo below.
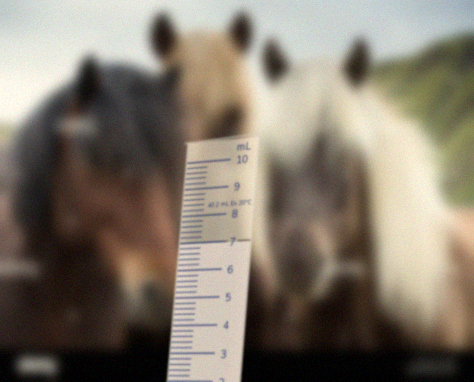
7 mL
